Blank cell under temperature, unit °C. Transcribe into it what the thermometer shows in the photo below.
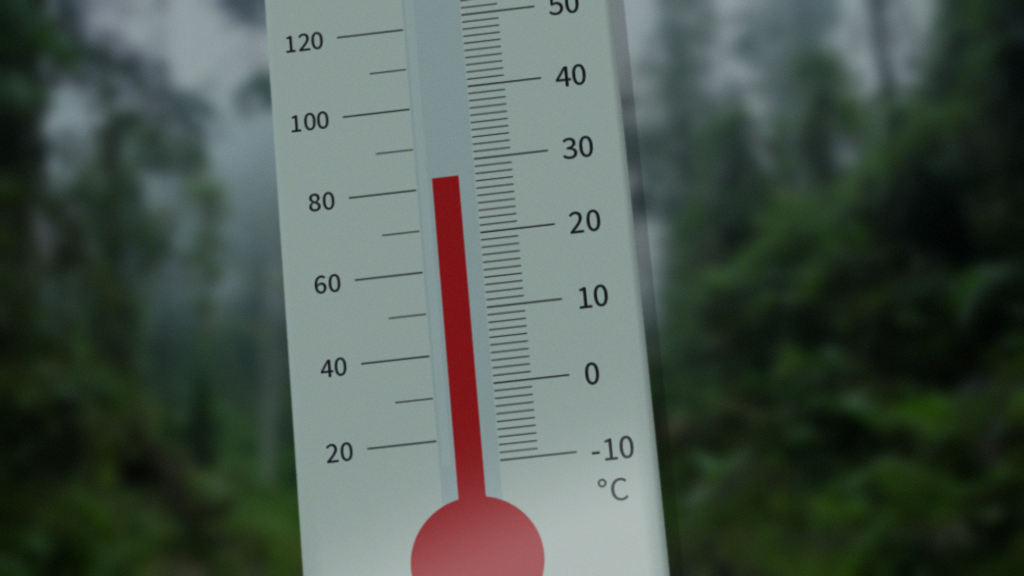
28 °C
